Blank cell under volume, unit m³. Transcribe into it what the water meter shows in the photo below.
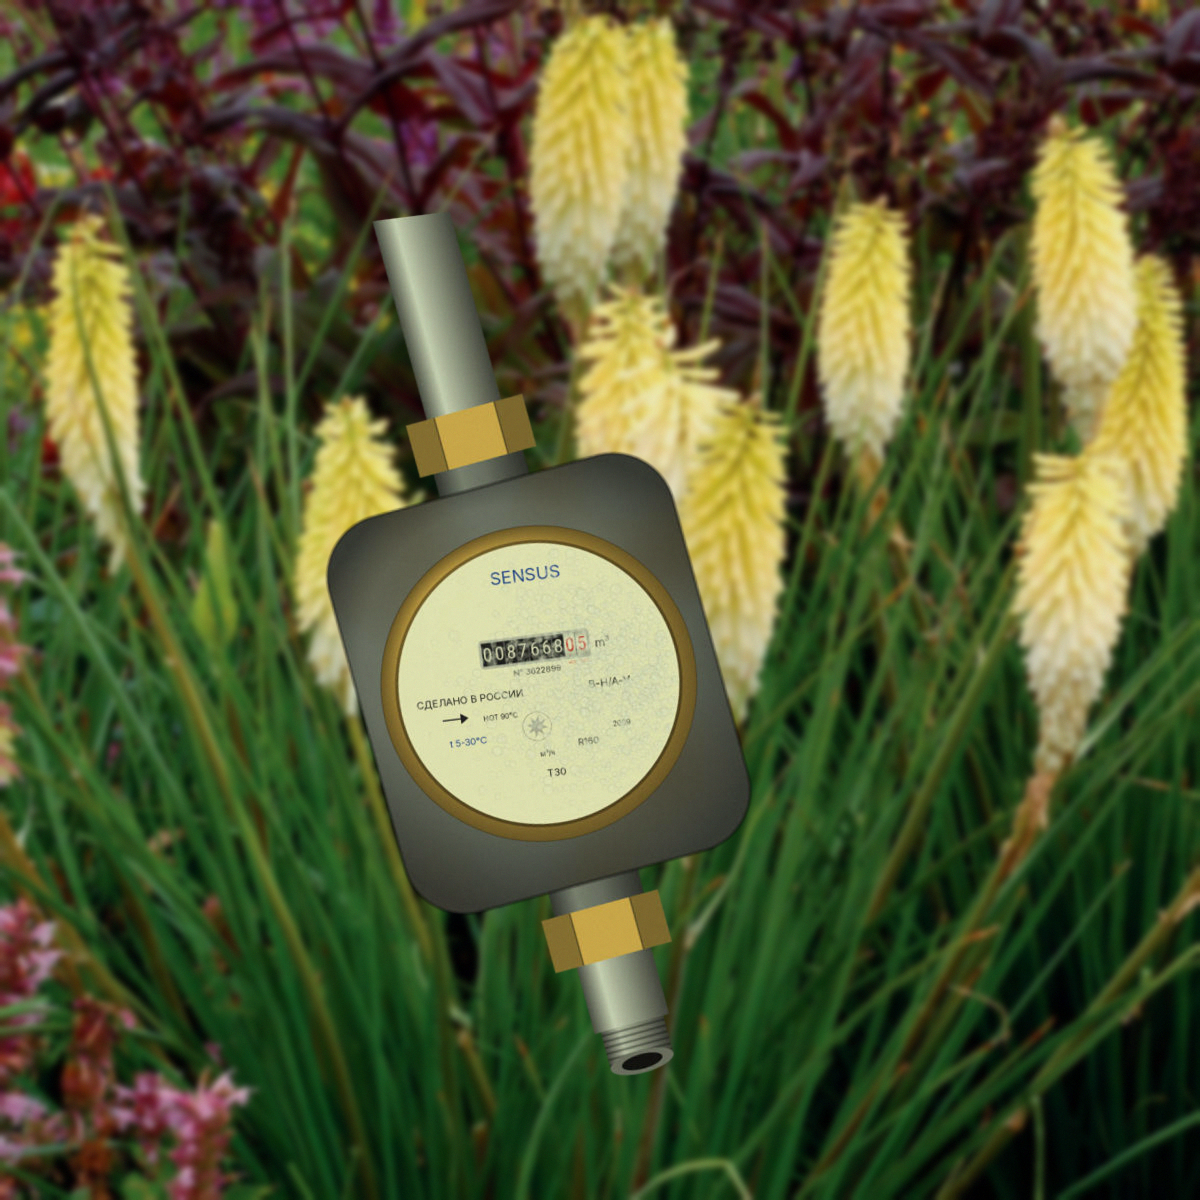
87668.05 m³
